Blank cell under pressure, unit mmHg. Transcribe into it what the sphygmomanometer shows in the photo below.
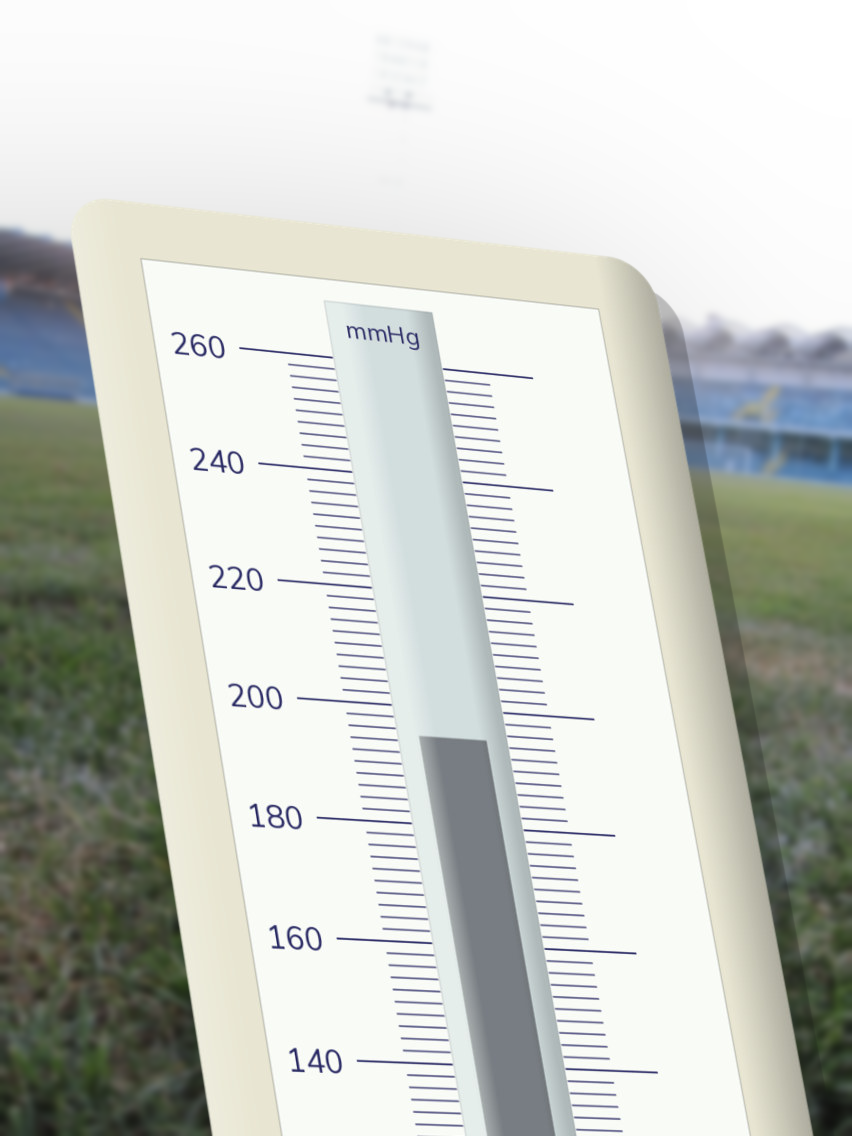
195 mmHg
